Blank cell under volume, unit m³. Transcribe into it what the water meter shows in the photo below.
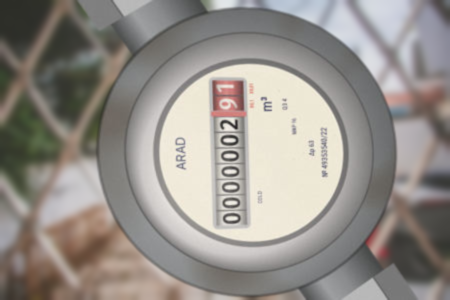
2.91 m³
